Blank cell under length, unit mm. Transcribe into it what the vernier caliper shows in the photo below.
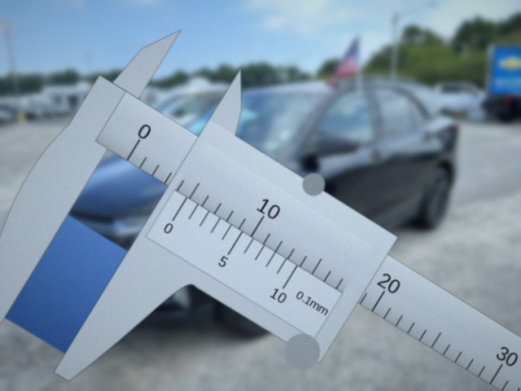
4.8 mm
